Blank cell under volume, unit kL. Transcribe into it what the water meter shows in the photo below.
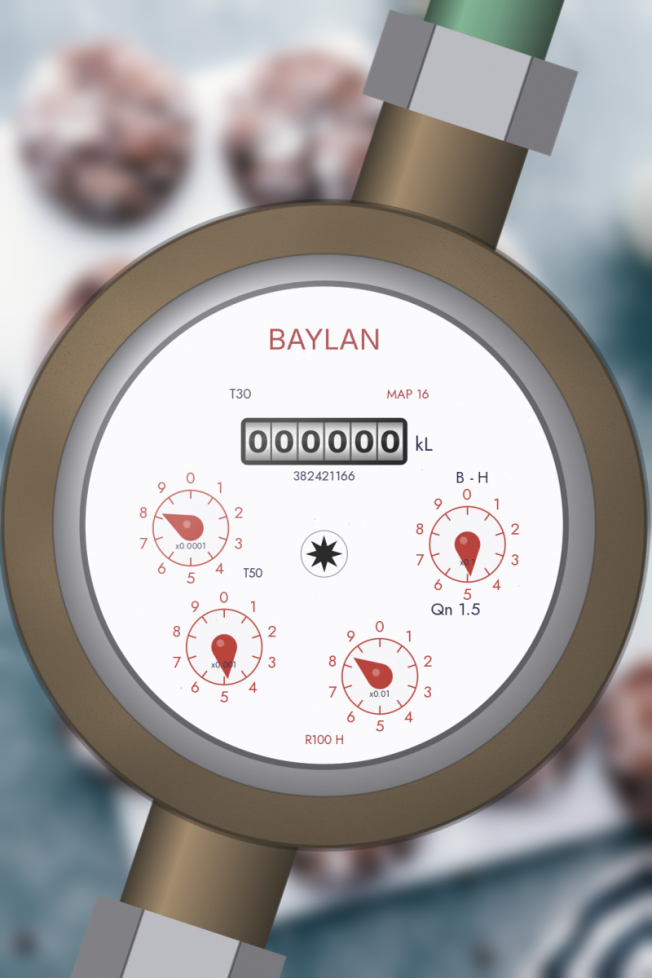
0.4848 kL
